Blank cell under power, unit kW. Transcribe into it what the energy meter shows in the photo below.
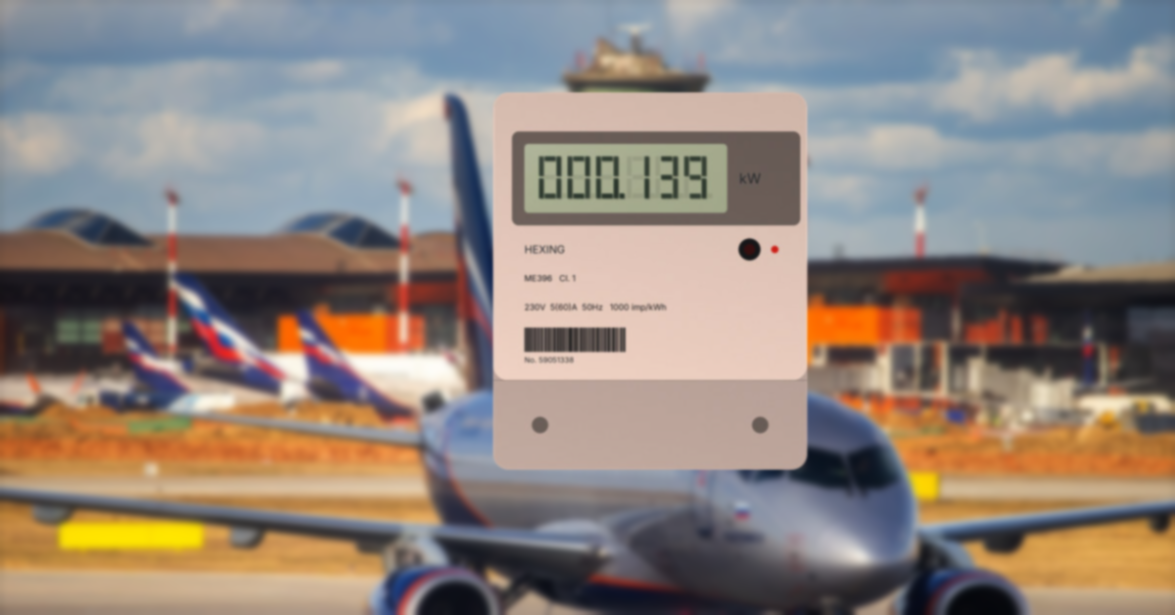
0.139 kW
